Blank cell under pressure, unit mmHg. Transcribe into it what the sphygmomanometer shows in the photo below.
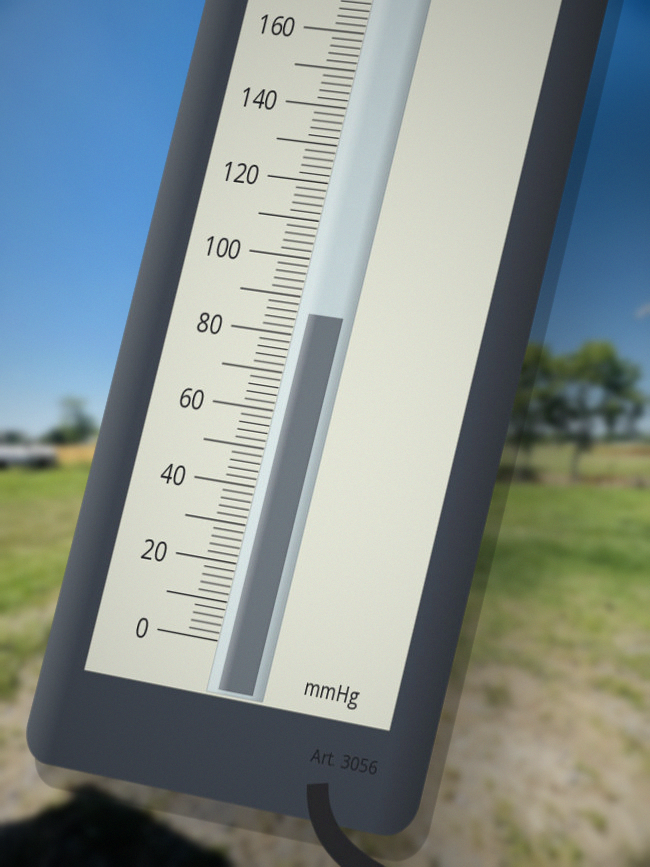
86 mmHg
